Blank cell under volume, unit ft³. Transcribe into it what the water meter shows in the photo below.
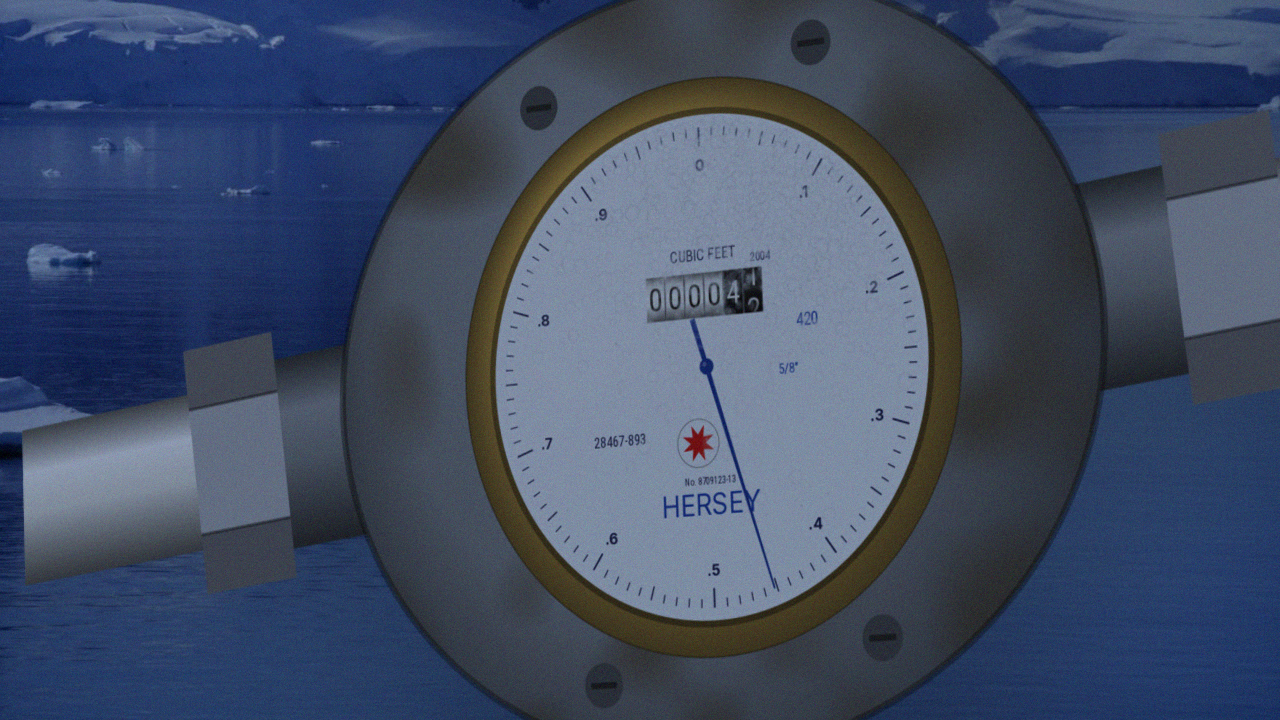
41.45 ft³
